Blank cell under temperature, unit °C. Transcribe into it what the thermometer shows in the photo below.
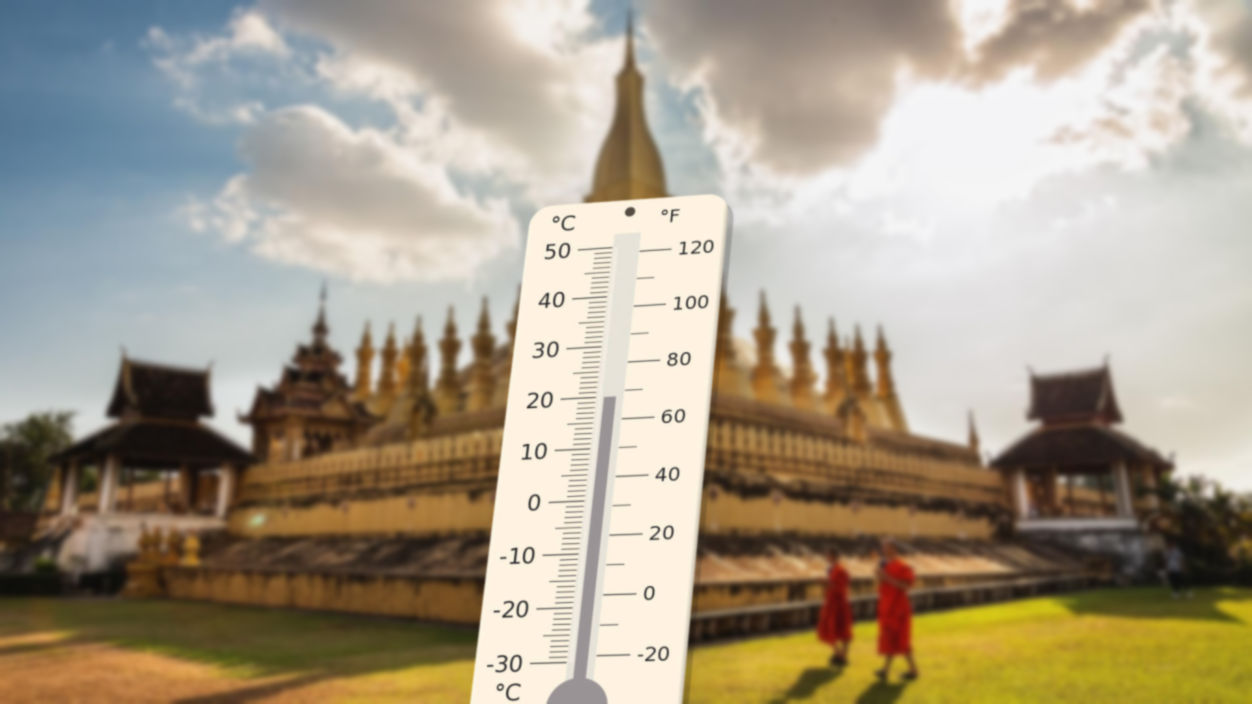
20 °C
